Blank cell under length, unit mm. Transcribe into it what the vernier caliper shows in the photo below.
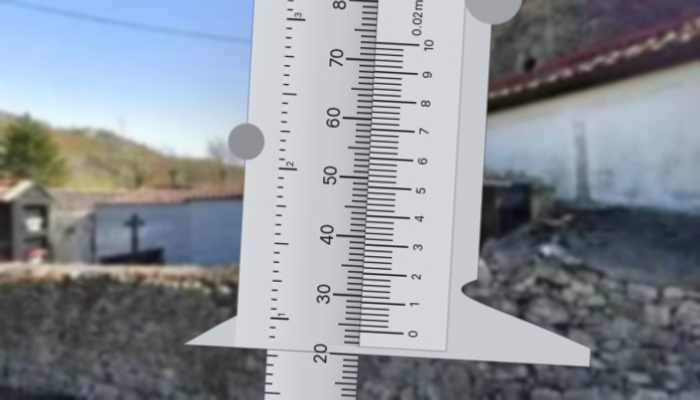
24.0 mm
